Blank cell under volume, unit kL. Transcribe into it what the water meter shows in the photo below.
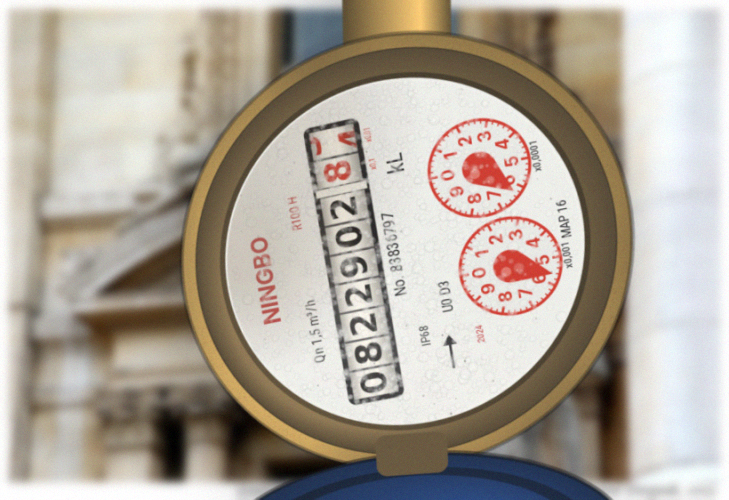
822902.8356 kL
